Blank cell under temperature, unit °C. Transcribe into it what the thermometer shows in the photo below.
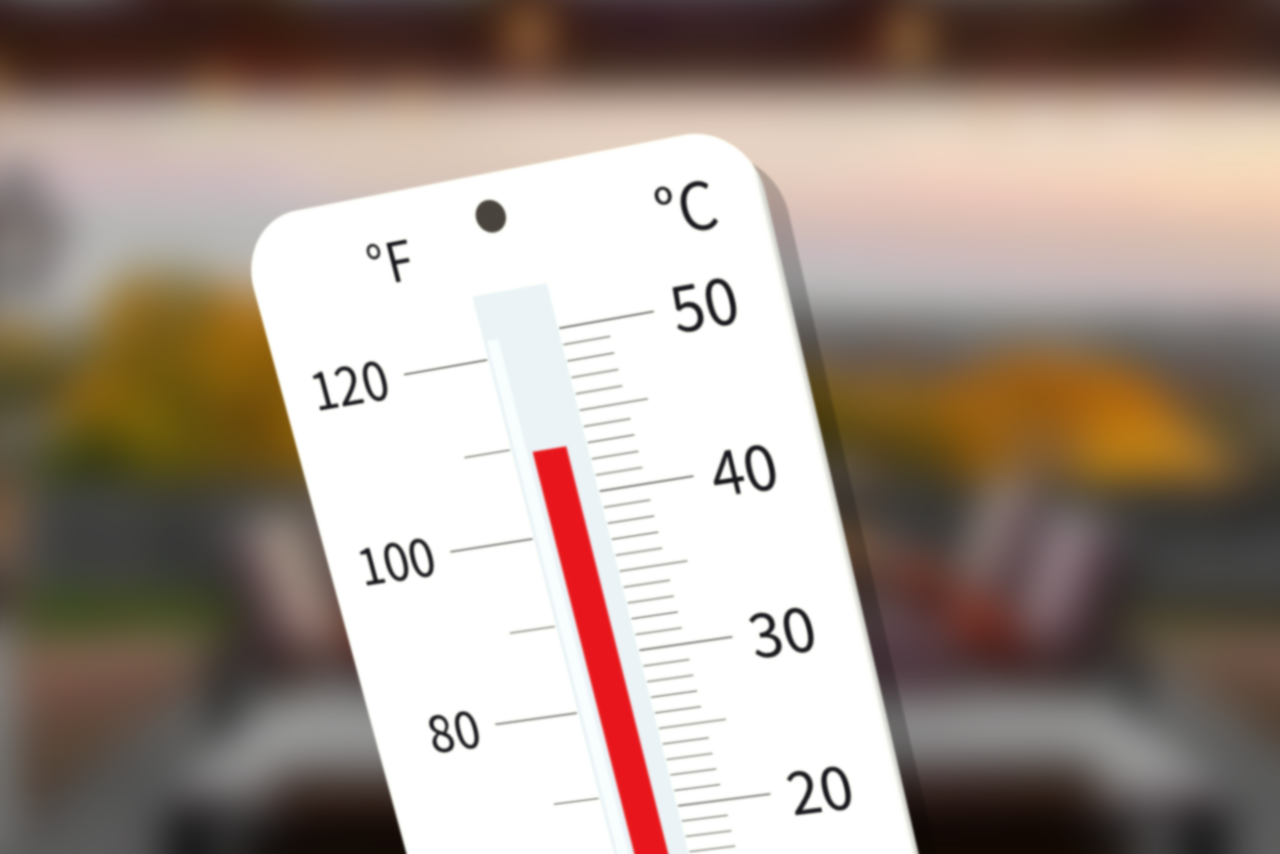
43 °C
